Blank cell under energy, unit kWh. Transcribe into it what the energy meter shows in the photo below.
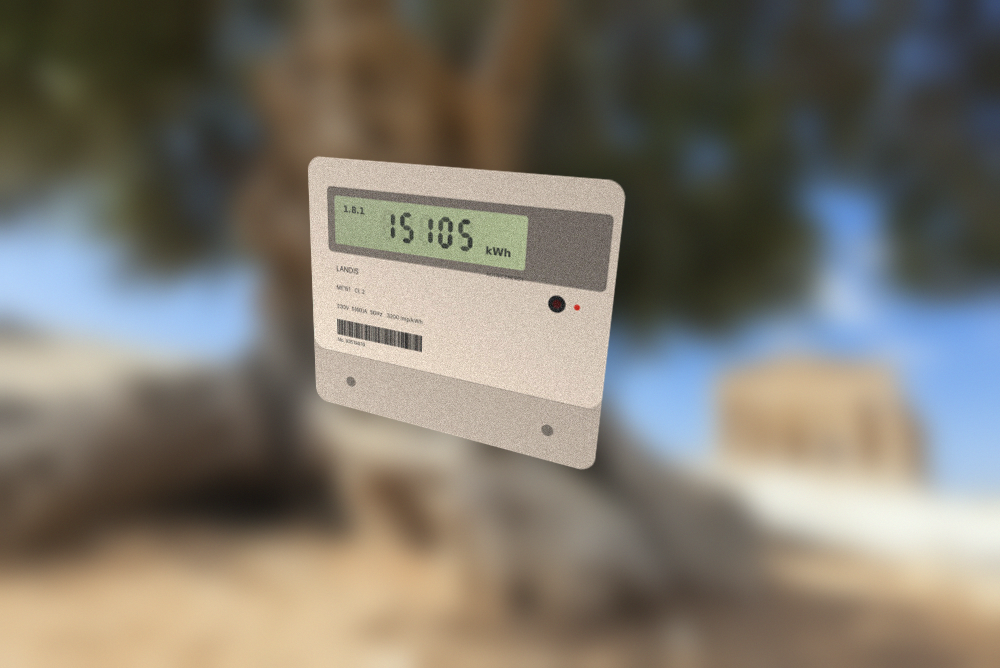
15105 kWh
